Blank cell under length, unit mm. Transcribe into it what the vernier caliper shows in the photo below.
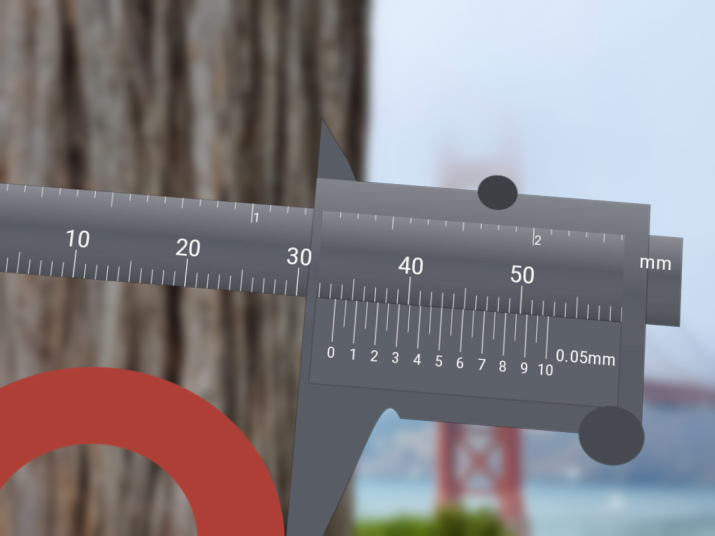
33.5 mm
